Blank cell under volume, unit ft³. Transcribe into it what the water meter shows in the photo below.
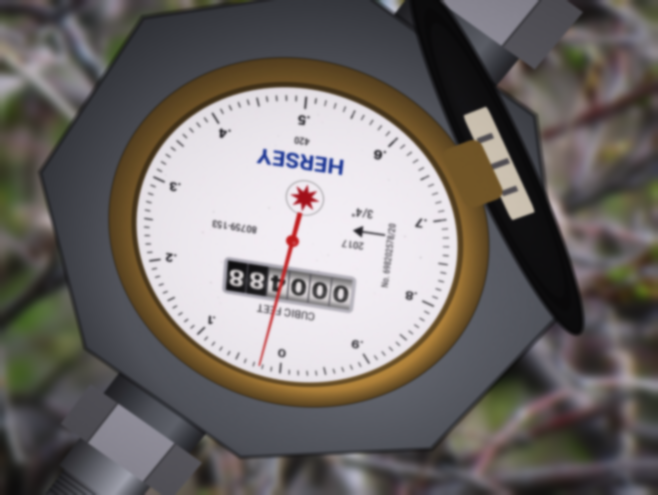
488.02 ft³
